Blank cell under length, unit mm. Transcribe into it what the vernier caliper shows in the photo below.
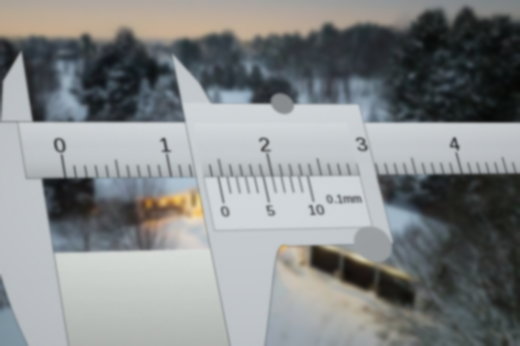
14.6 mm
